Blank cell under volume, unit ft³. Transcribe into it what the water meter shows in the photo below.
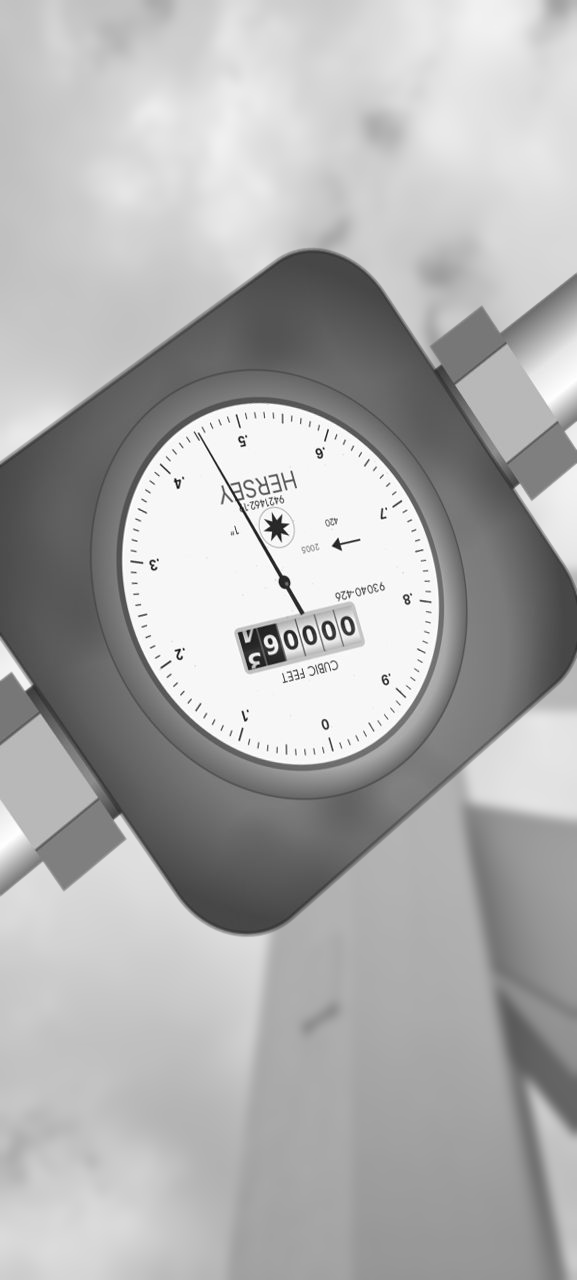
63.45 ft³
